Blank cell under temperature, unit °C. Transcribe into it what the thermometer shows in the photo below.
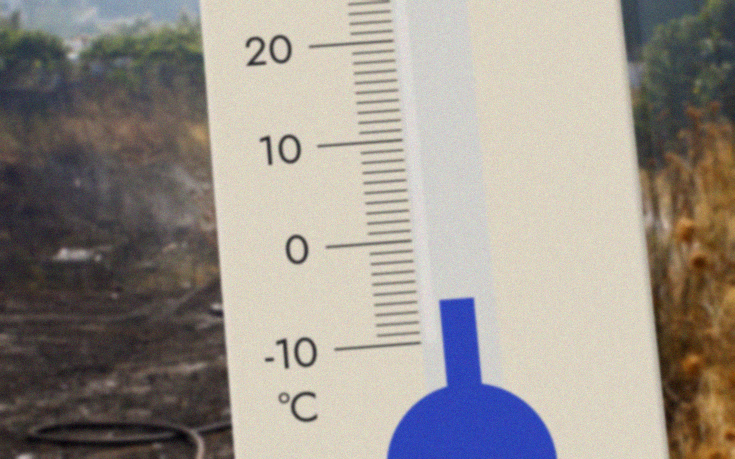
-6 °C
